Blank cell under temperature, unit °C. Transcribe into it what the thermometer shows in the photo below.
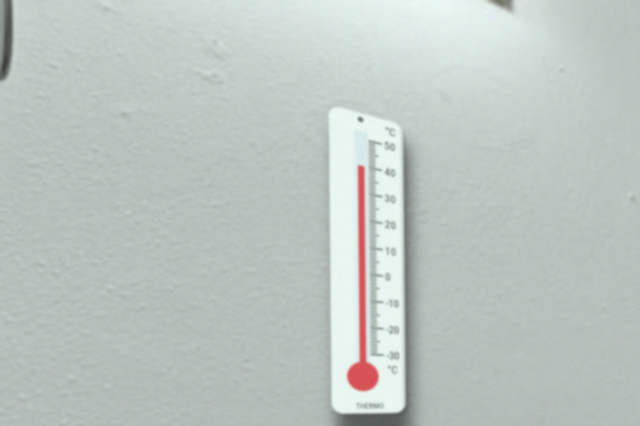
40 °C
